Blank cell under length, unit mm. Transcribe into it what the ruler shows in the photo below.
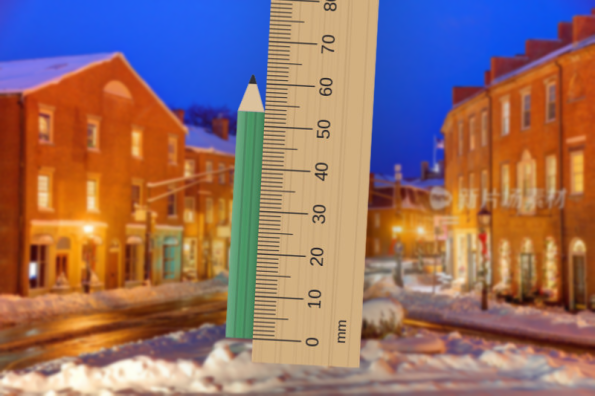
62 mm
